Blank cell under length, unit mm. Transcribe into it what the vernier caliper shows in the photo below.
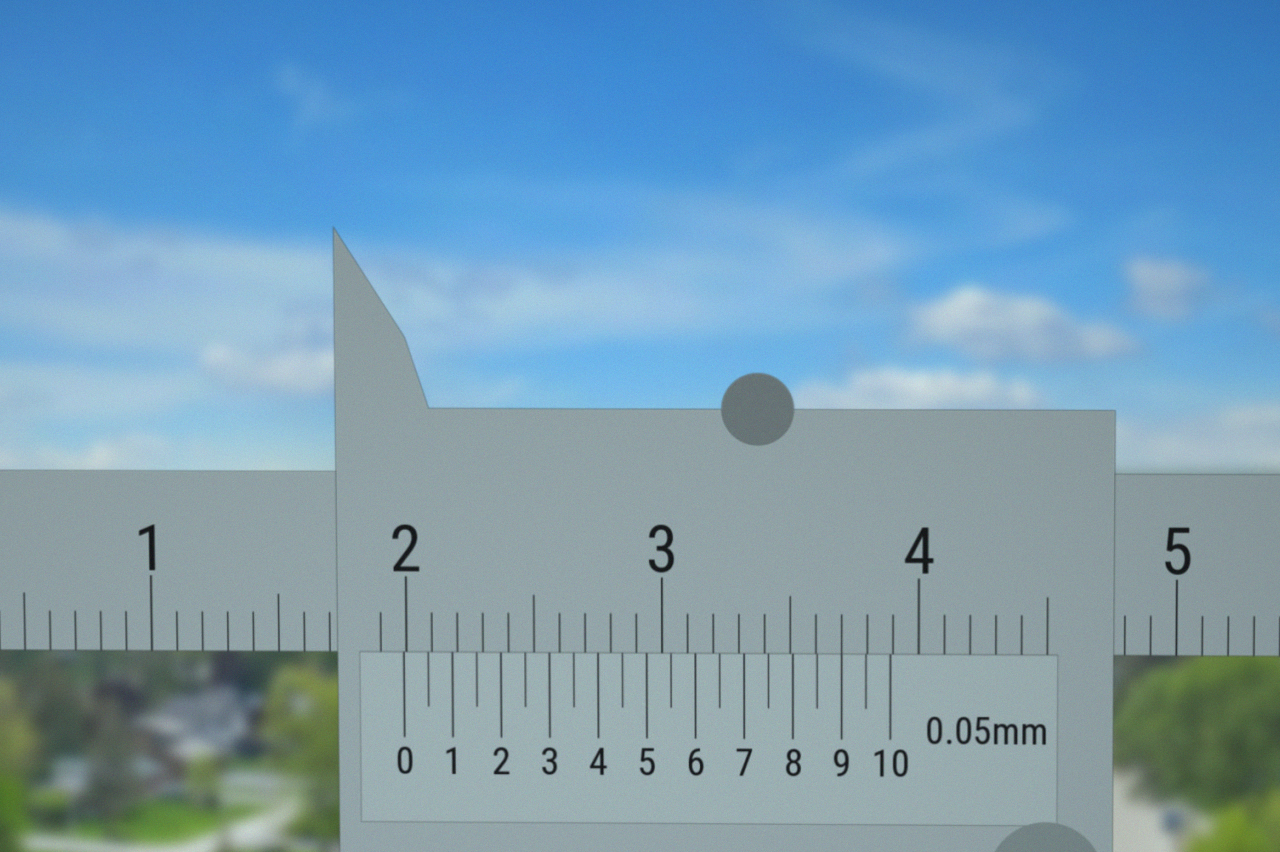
19.90 mm
